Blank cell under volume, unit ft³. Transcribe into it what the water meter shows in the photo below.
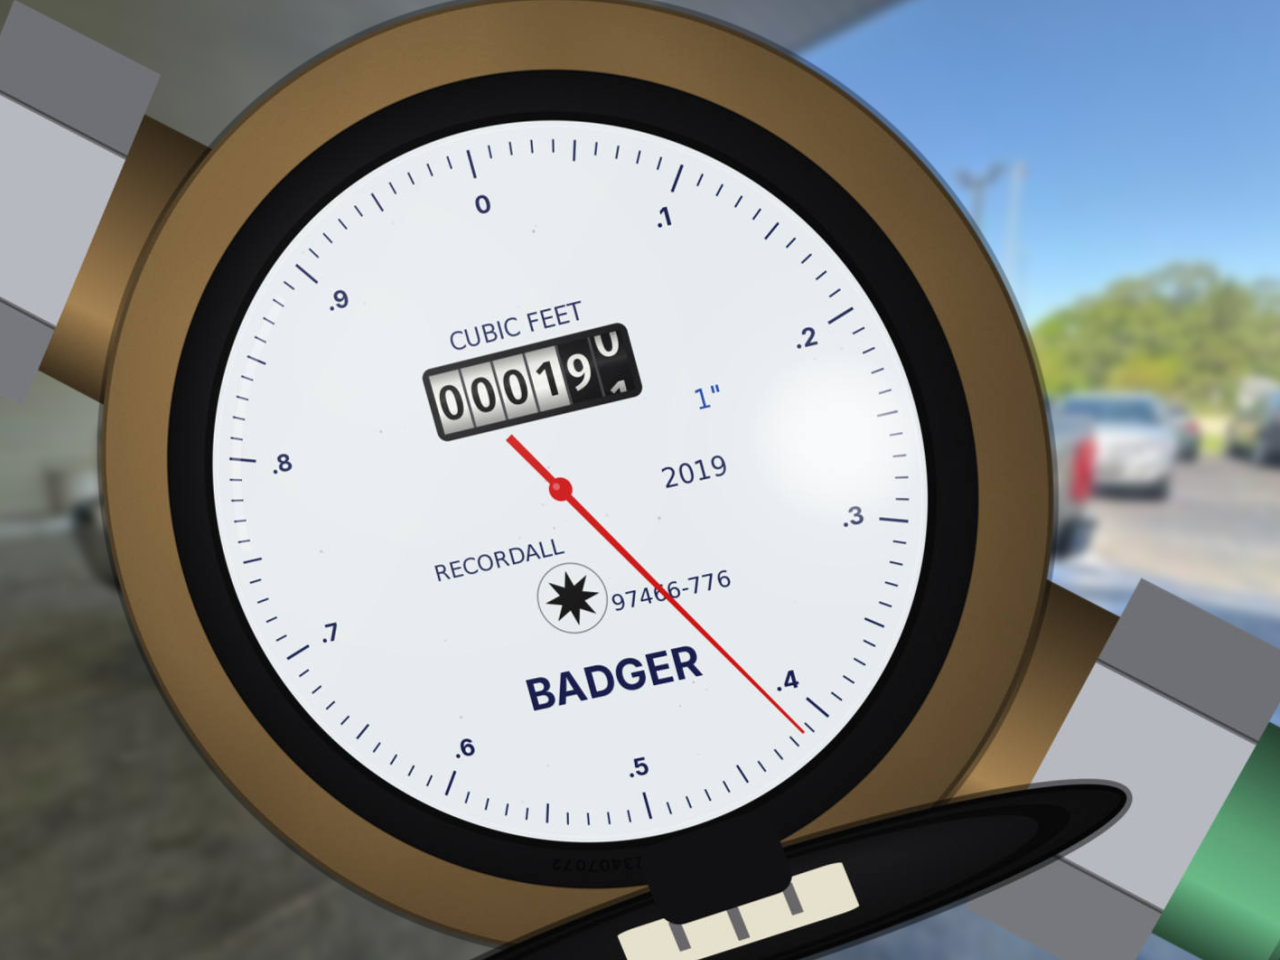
190.41 ft³
